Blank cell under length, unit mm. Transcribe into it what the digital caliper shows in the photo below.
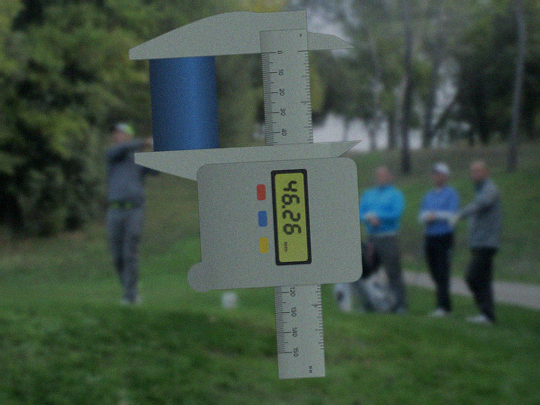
46.26 mm
